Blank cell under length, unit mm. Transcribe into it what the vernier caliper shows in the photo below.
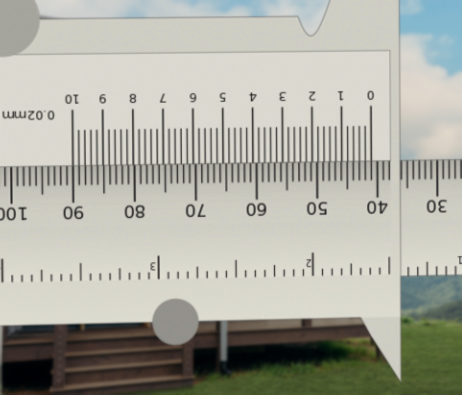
41.0 mm
